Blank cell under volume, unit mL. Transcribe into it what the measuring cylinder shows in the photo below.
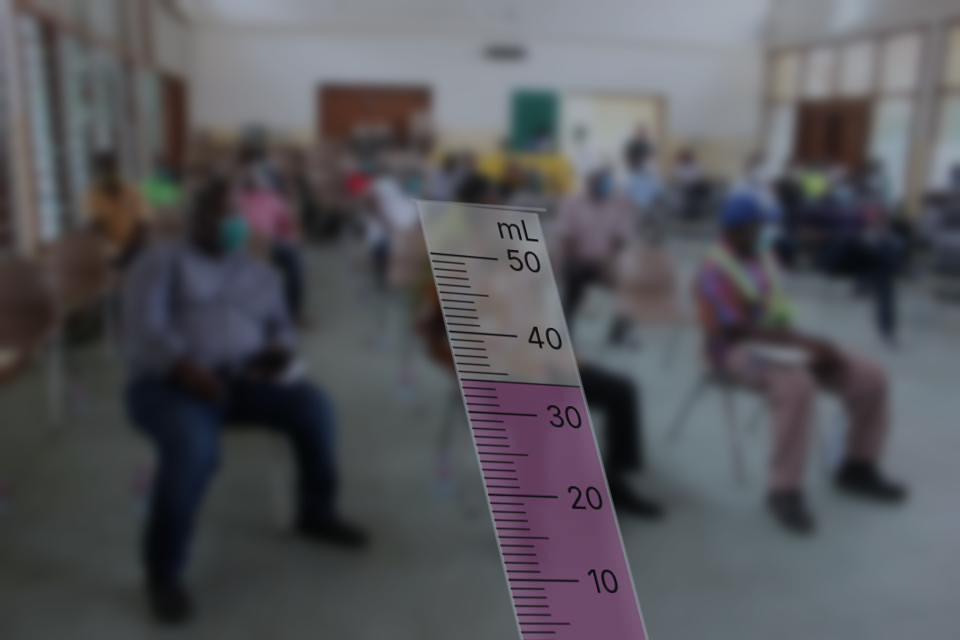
34 mL
